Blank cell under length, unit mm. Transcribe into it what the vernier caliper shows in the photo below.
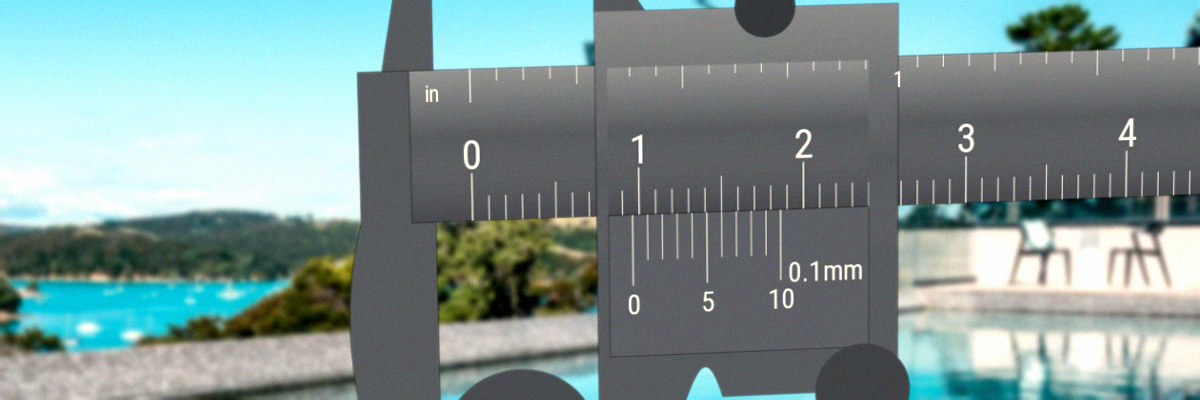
9.6 mm
